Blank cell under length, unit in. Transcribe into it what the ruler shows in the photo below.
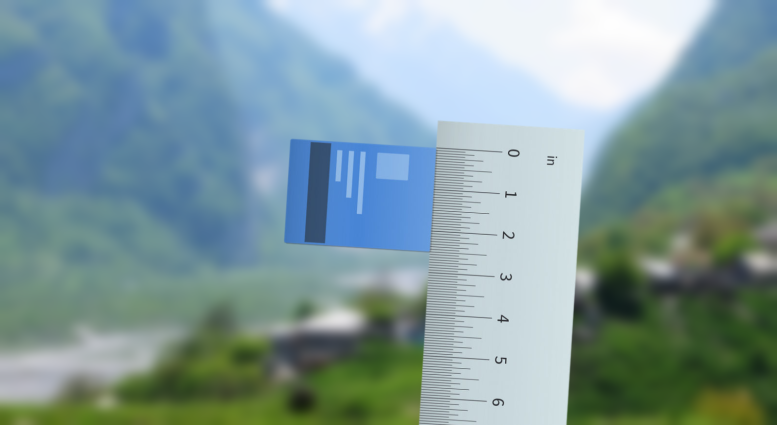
2.5 in
